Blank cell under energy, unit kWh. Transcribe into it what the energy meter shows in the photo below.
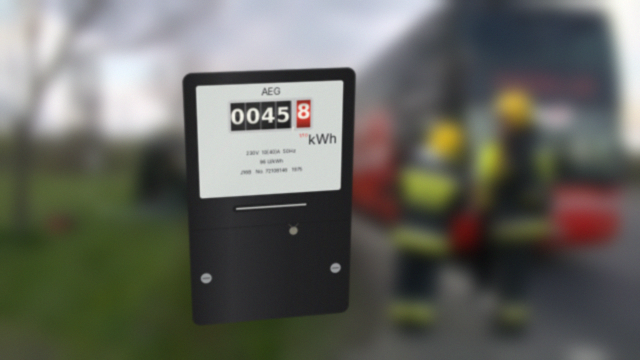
45.8 kWh
